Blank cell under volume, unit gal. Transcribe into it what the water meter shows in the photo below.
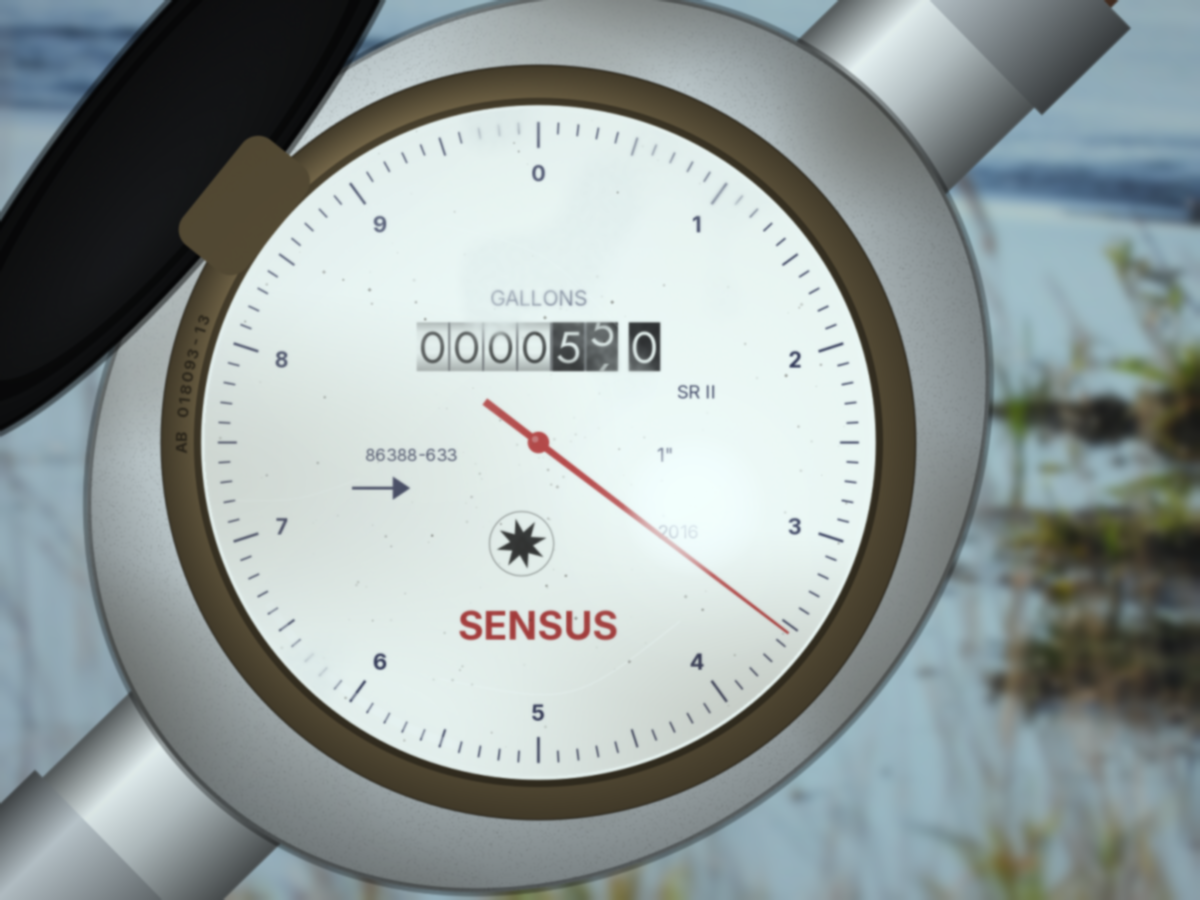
553.5 gal
